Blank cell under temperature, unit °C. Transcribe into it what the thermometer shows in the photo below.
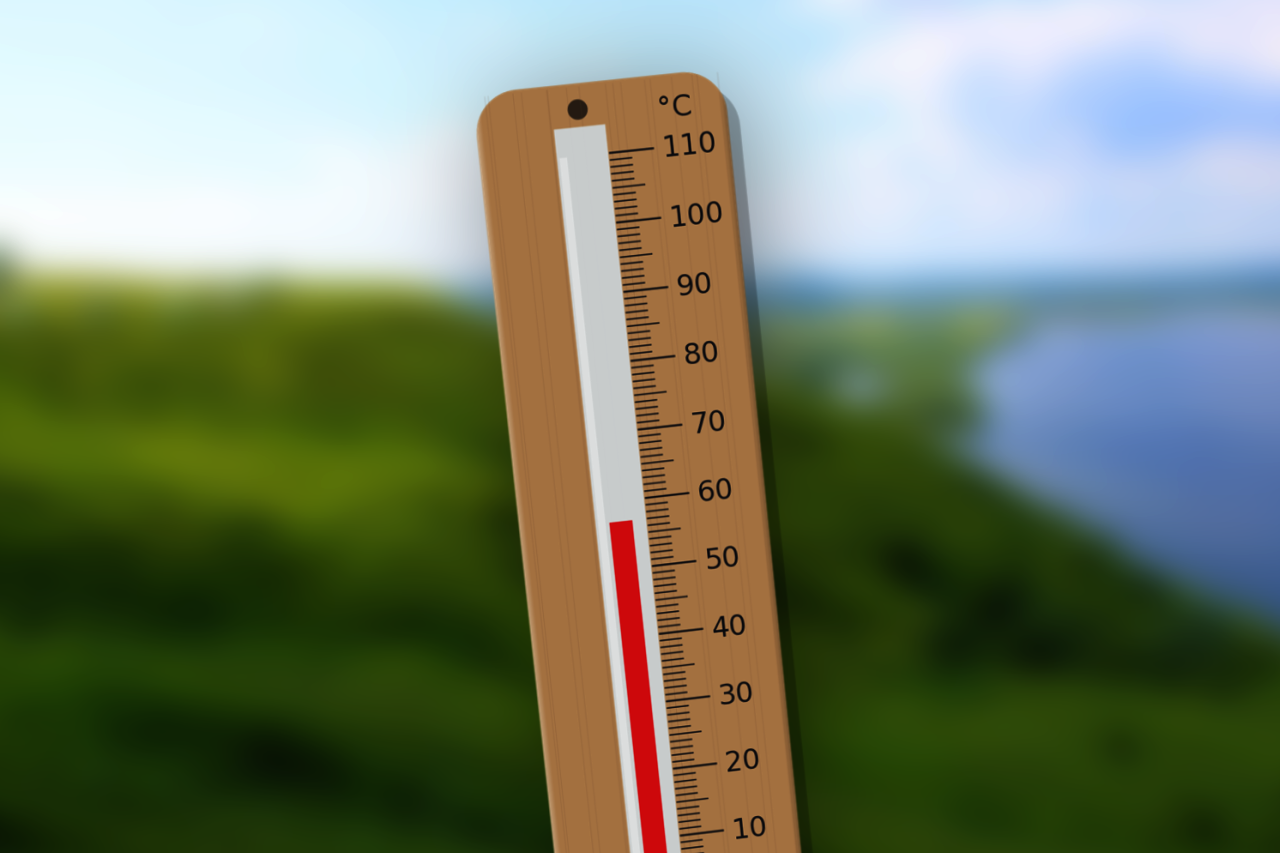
57 °C
